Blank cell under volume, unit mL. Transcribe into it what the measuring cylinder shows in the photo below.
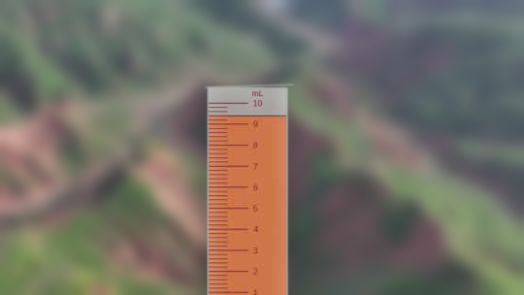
9.4 mL
